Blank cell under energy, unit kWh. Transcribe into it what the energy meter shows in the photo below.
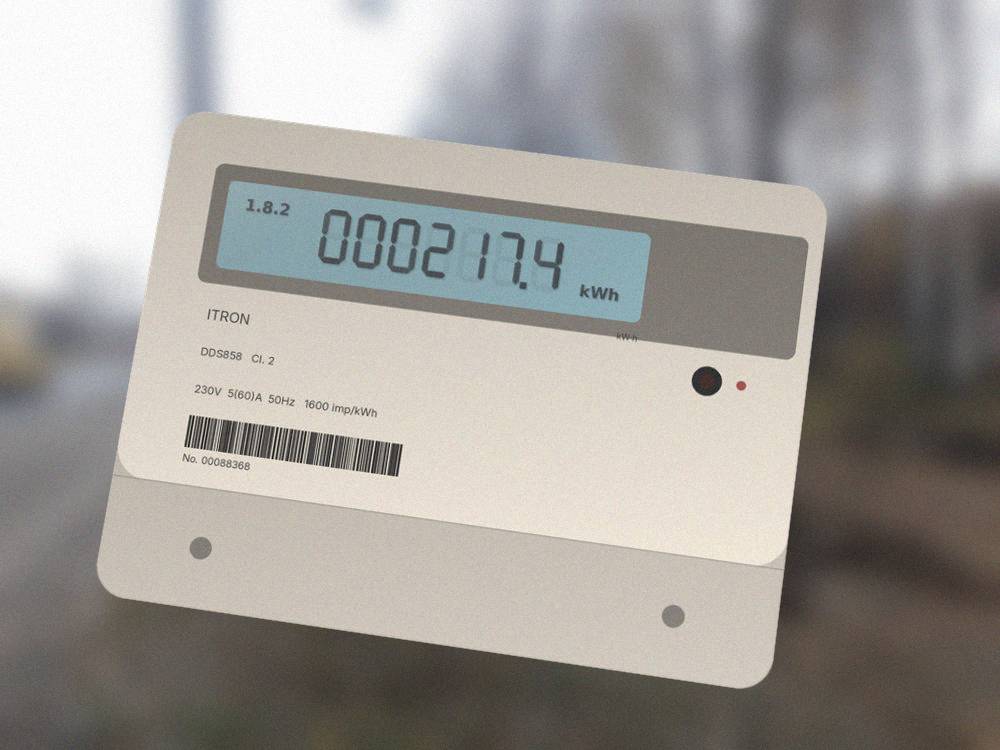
217.4 kWh
